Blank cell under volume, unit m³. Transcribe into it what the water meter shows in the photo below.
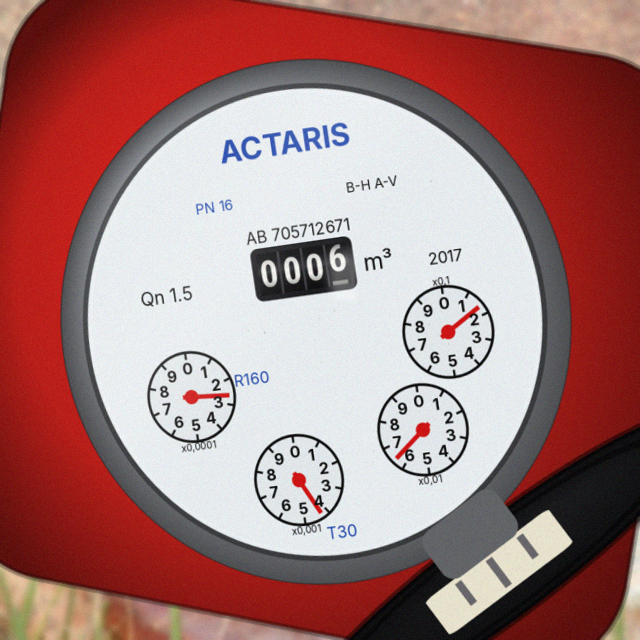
6.1642 m³
